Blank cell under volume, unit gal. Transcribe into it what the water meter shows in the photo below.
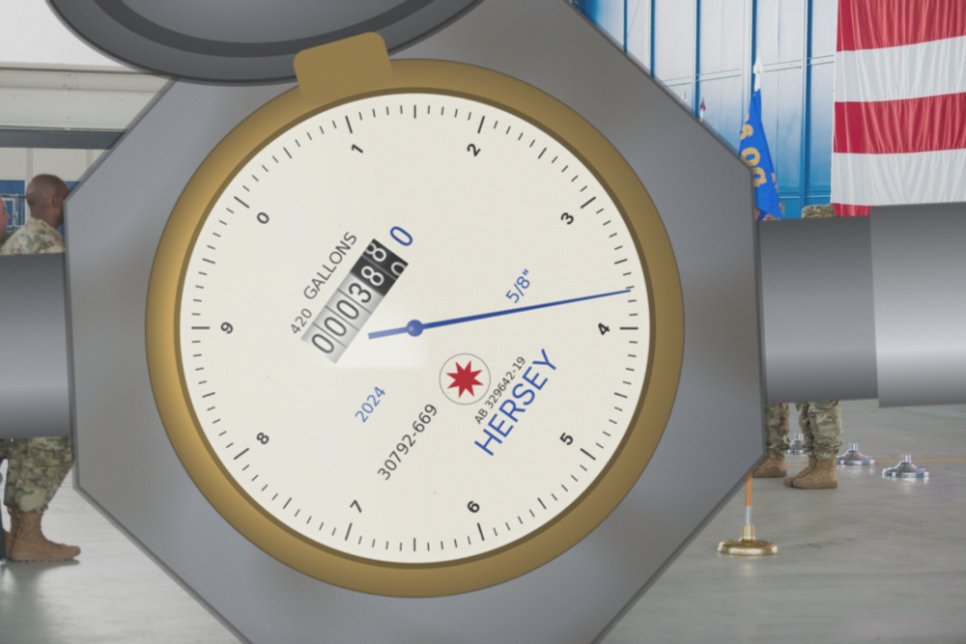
3883.7 gal
